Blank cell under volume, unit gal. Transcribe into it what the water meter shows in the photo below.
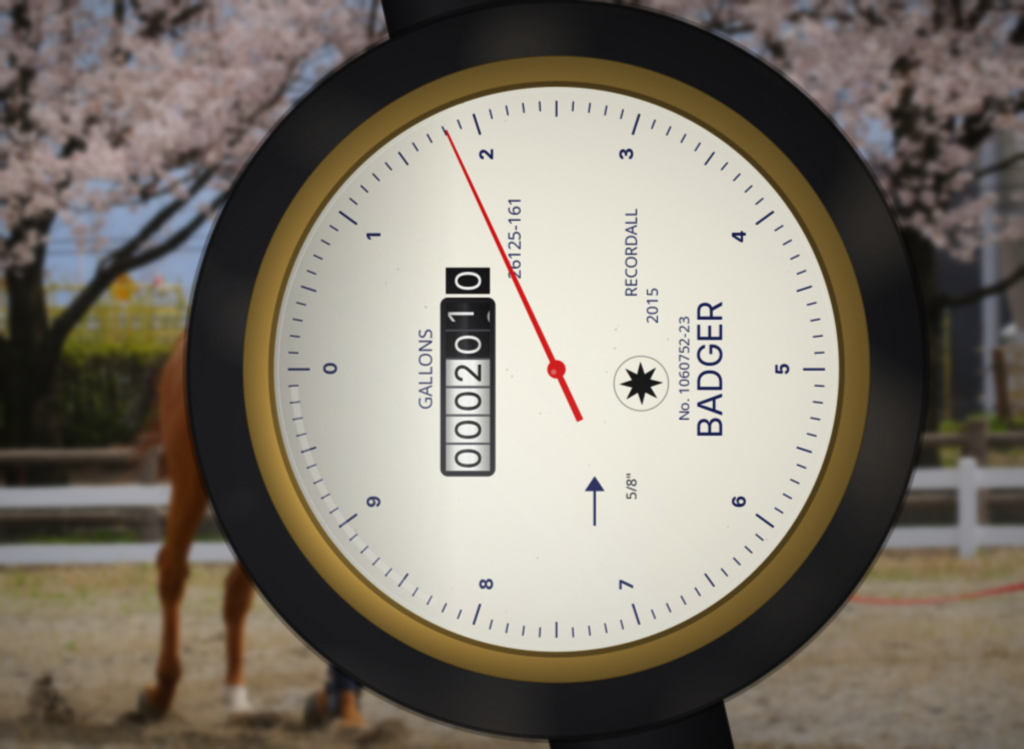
2011.8 gal
